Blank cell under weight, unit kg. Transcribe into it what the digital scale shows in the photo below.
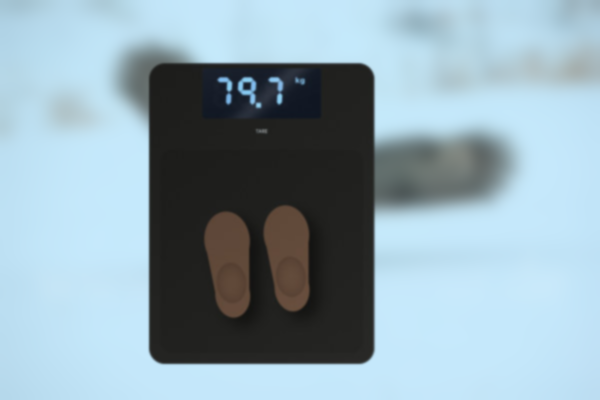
79.7 kg
